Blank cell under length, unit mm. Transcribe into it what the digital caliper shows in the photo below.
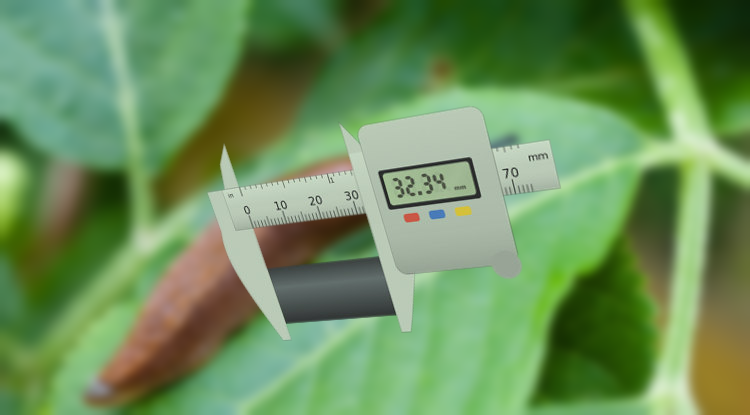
32.34 mm
